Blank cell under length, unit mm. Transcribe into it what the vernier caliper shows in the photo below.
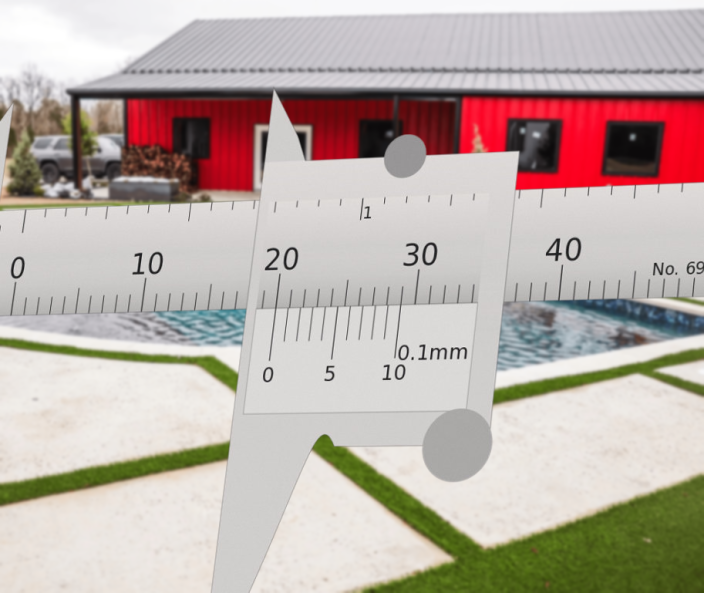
20.0 mm
